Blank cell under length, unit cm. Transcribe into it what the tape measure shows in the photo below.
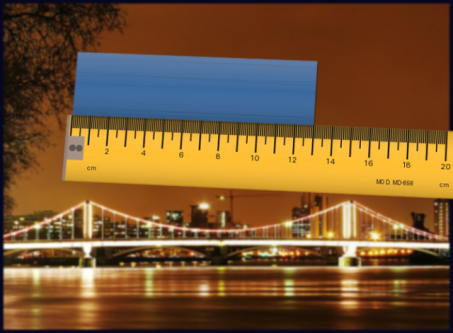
13 cm
